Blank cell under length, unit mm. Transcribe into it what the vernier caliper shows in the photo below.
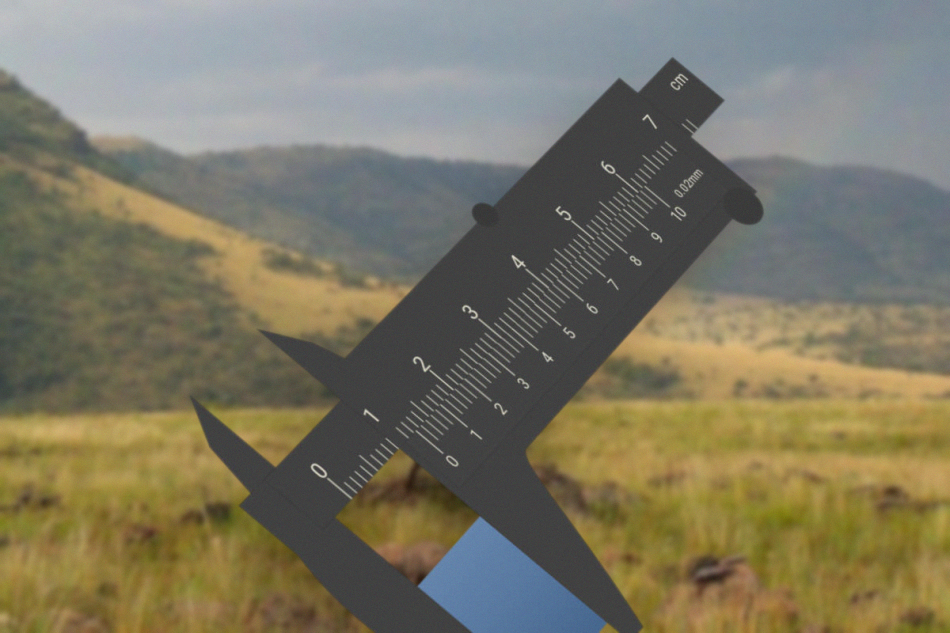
12.4 mm
